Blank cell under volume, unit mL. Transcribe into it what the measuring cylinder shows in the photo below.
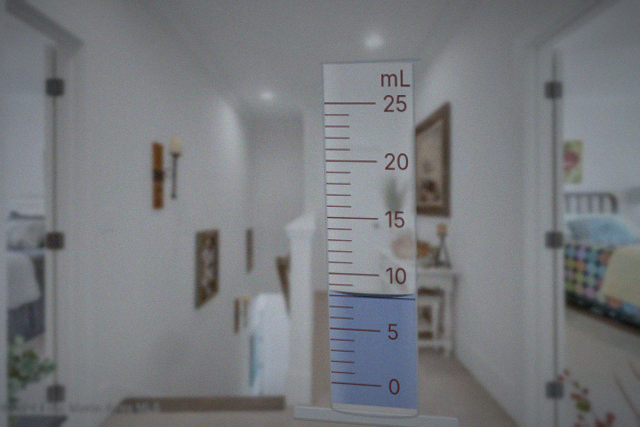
8 mL
